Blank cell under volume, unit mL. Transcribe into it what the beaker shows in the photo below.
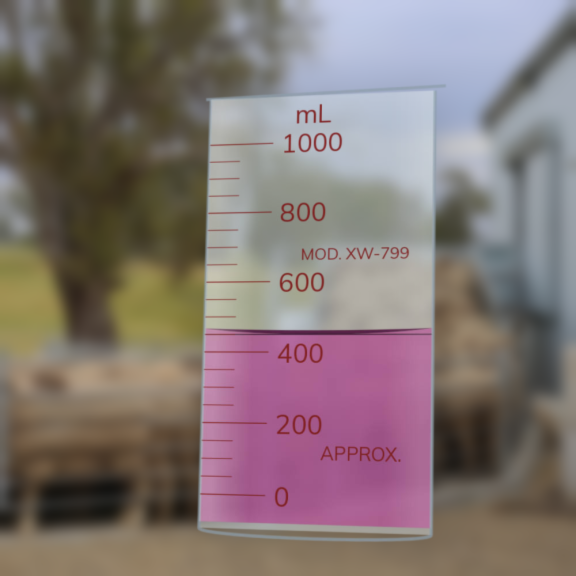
450 mL
